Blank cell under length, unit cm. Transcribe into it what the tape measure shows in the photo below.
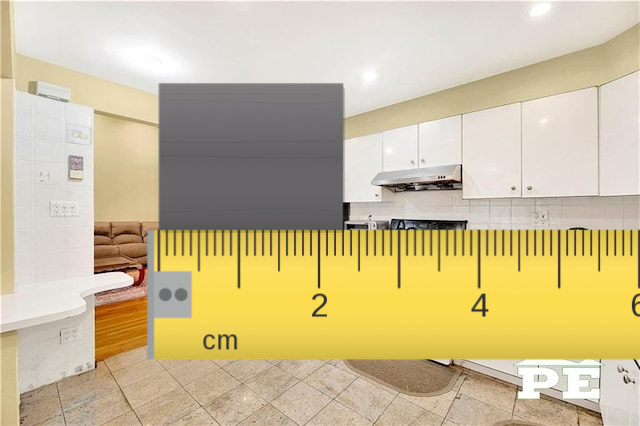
2.3 cm
